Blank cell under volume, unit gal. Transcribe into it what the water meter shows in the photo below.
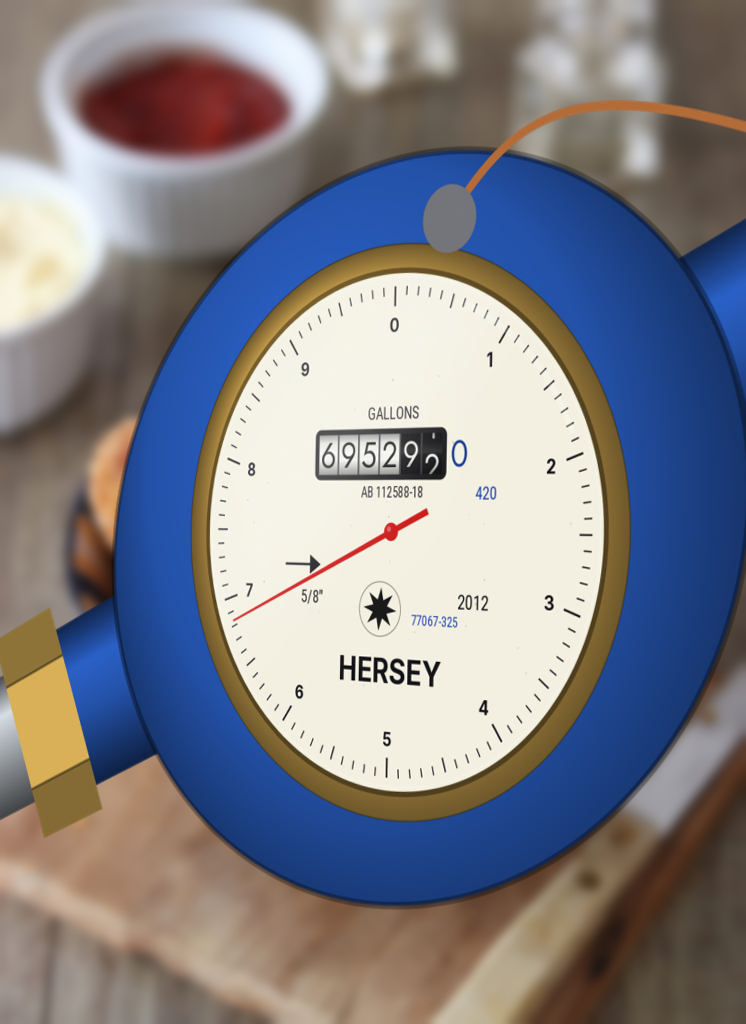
6952916.8 gal
